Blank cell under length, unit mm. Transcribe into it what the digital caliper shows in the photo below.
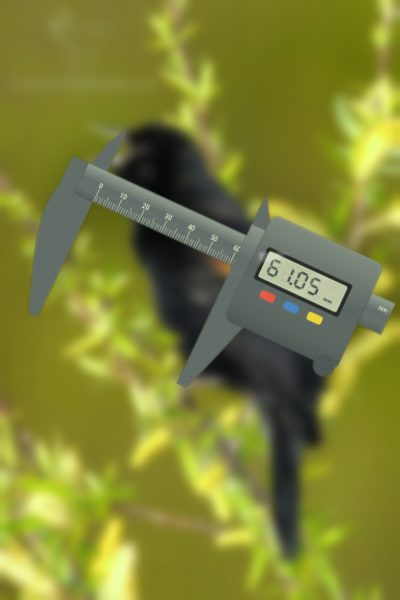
61.05 mm
